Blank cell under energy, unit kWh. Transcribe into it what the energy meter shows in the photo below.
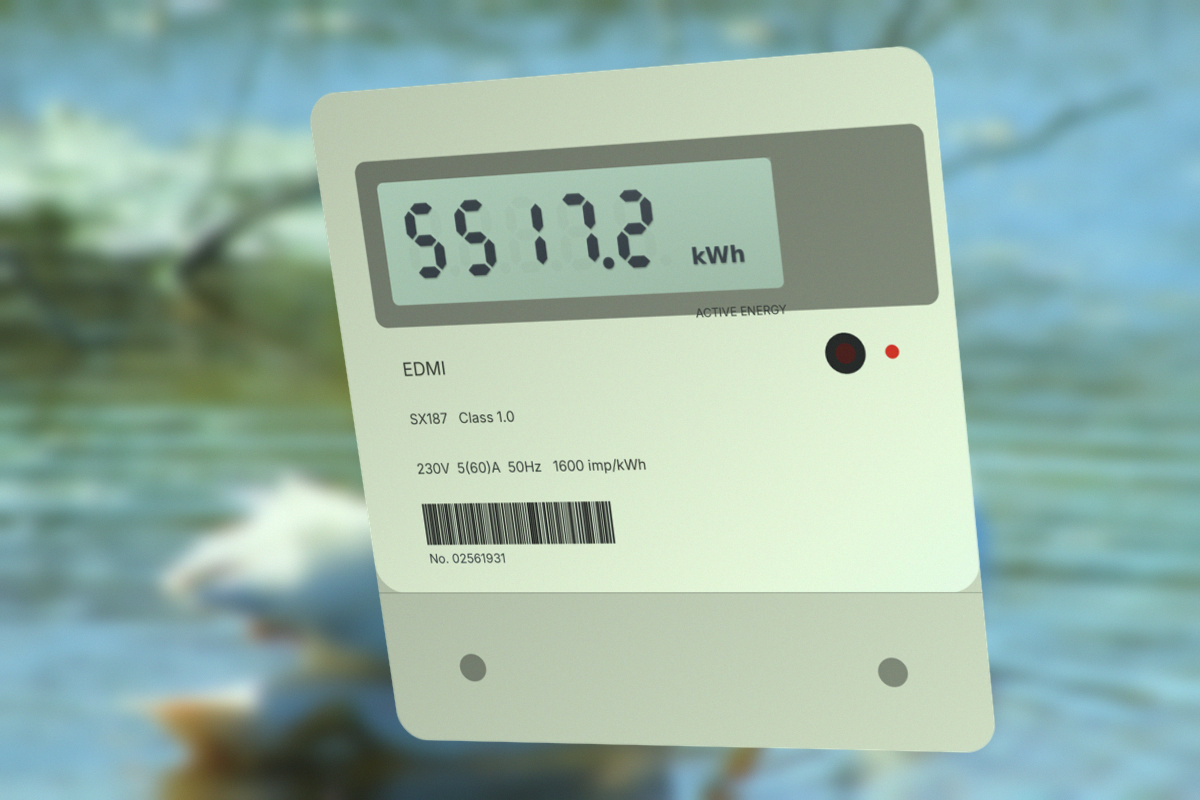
5517.2 kWh
